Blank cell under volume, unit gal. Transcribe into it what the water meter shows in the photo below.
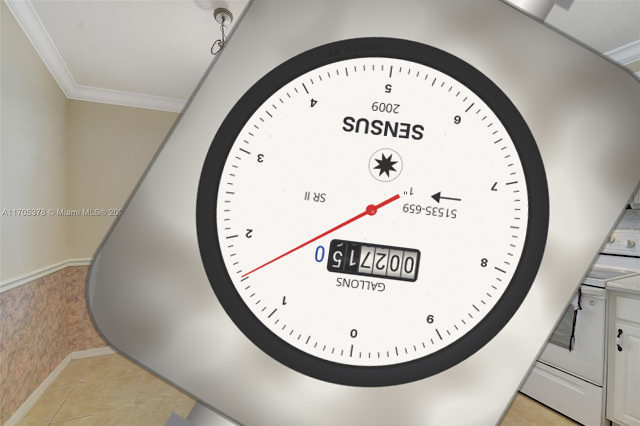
27151.5 gal
